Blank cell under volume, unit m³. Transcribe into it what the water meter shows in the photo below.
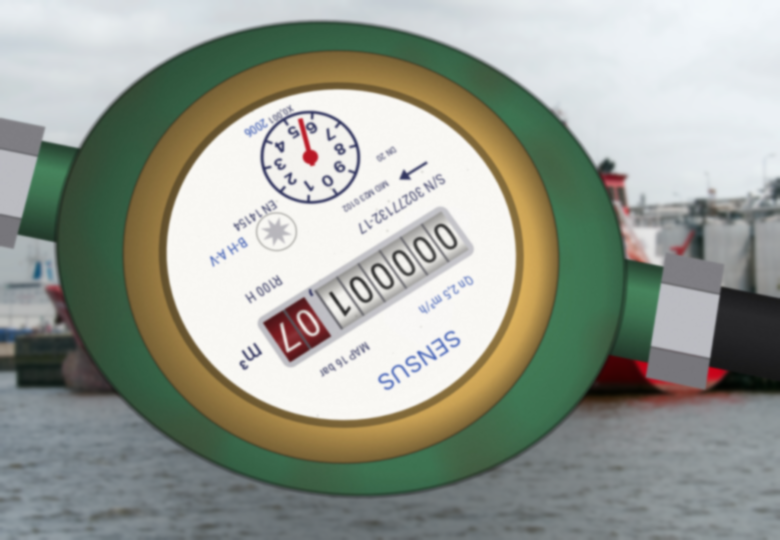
1.075 m³
